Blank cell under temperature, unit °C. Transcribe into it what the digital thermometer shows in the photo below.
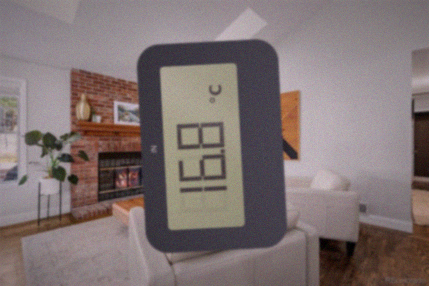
16.8 °C
